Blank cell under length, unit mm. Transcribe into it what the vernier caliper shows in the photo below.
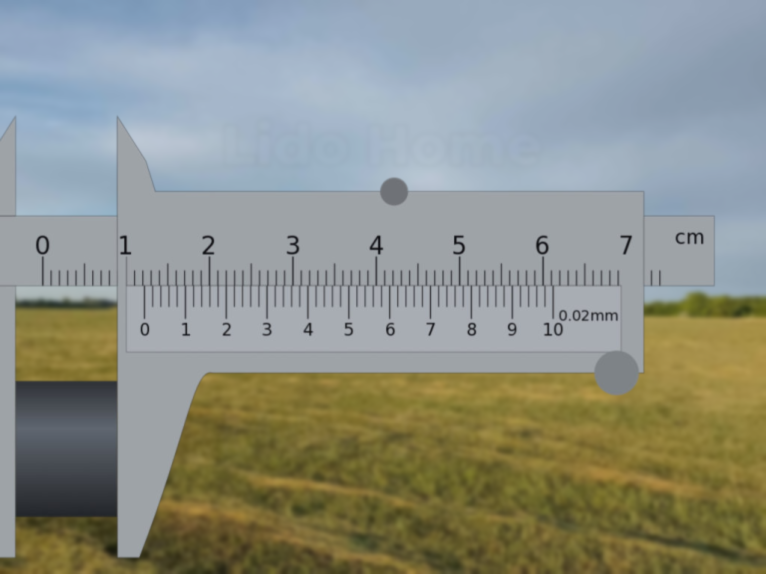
12.2 mm
